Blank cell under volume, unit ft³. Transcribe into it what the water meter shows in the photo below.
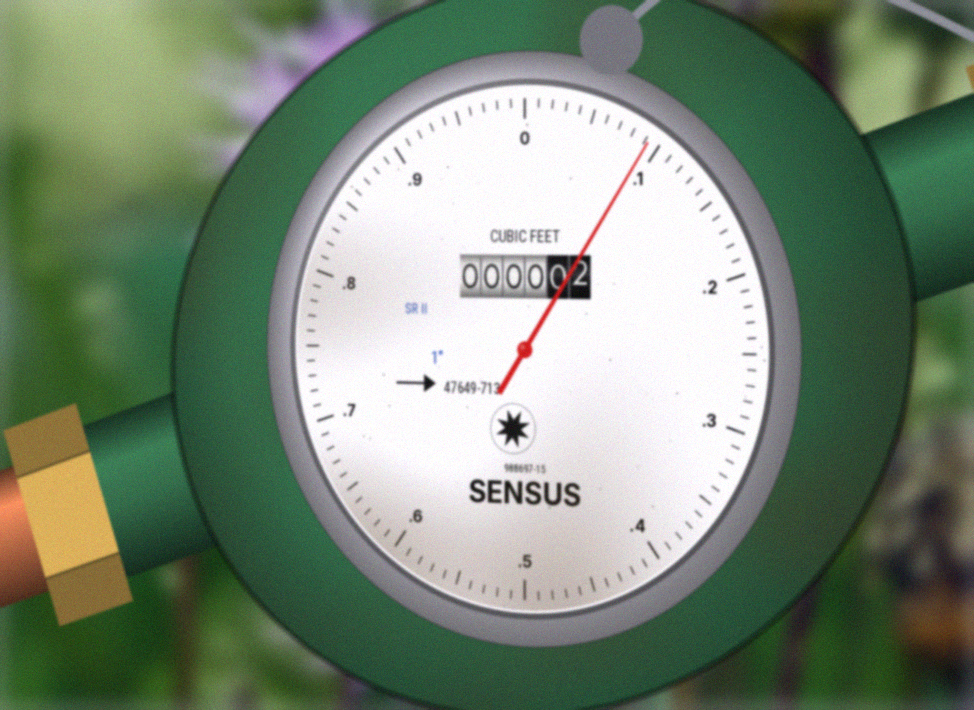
2.09 ft³
